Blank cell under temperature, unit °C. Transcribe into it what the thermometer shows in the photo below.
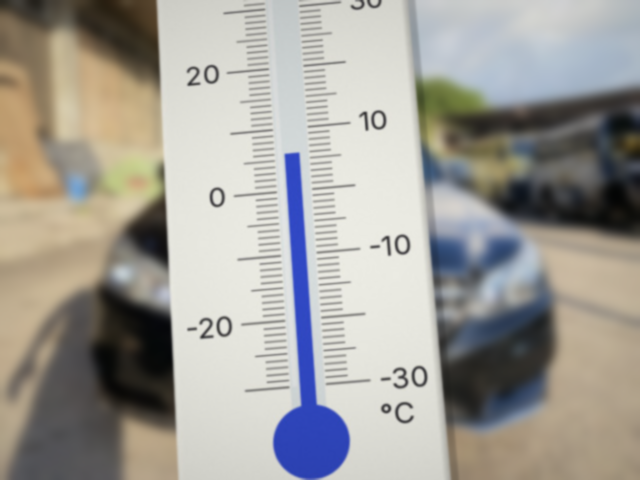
6 °C
